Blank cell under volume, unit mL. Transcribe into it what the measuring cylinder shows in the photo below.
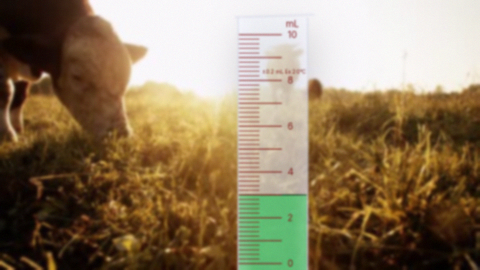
3 mL
